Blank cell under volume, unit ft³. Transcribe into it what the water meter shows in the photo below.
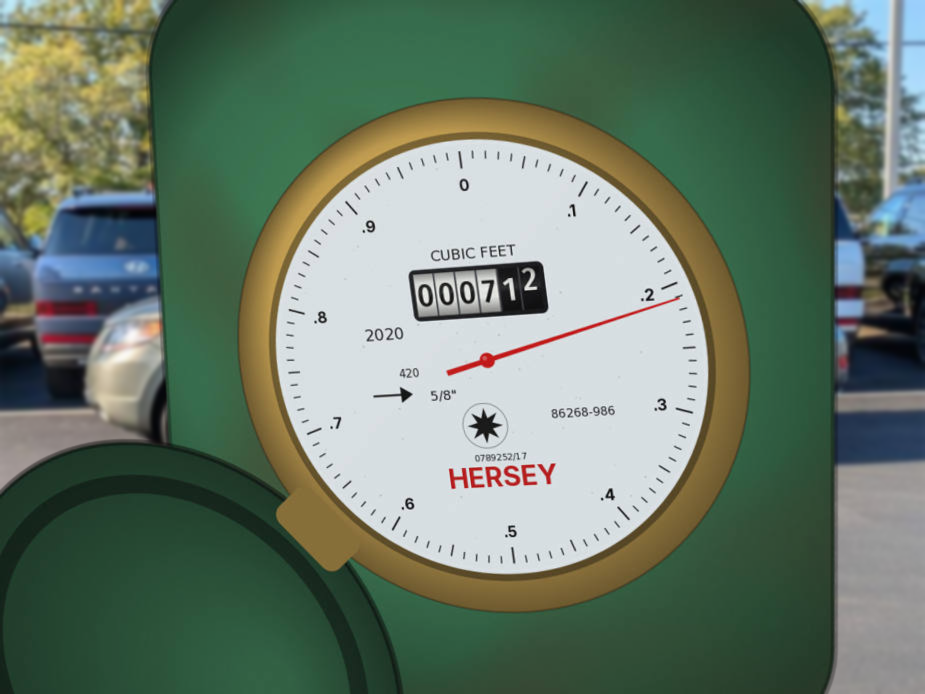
712.21 ft³
